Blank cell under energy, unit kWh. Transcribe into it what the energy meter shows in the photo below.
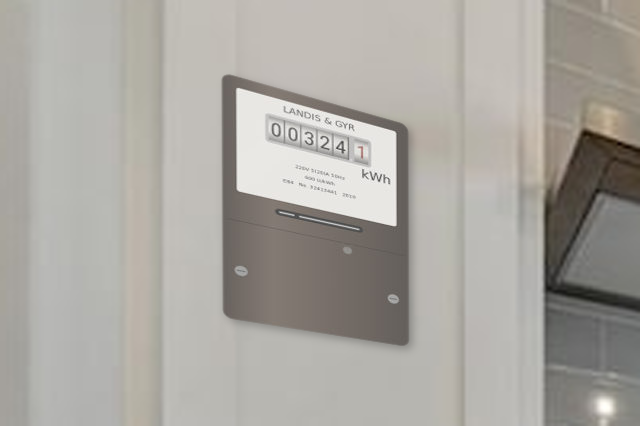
324.1 kWh
